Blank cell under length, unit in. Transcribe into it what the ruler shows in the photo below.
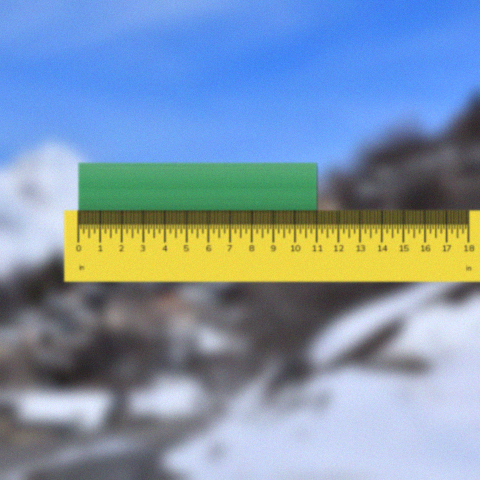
11 in
